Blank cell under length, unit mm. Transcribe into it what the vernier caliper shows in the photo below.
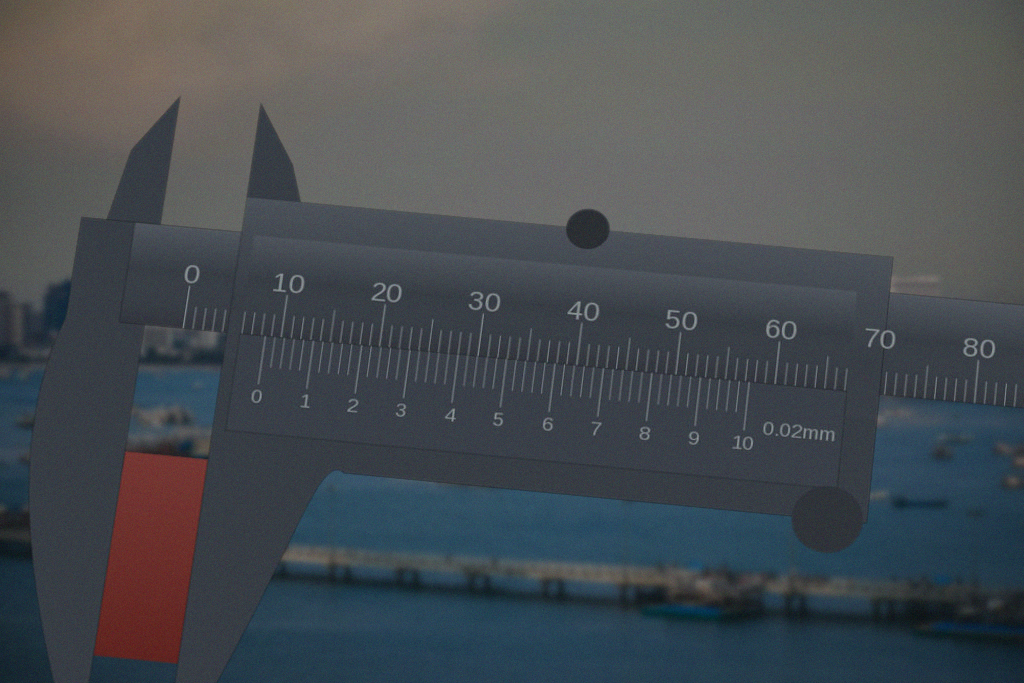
8.4 mm
